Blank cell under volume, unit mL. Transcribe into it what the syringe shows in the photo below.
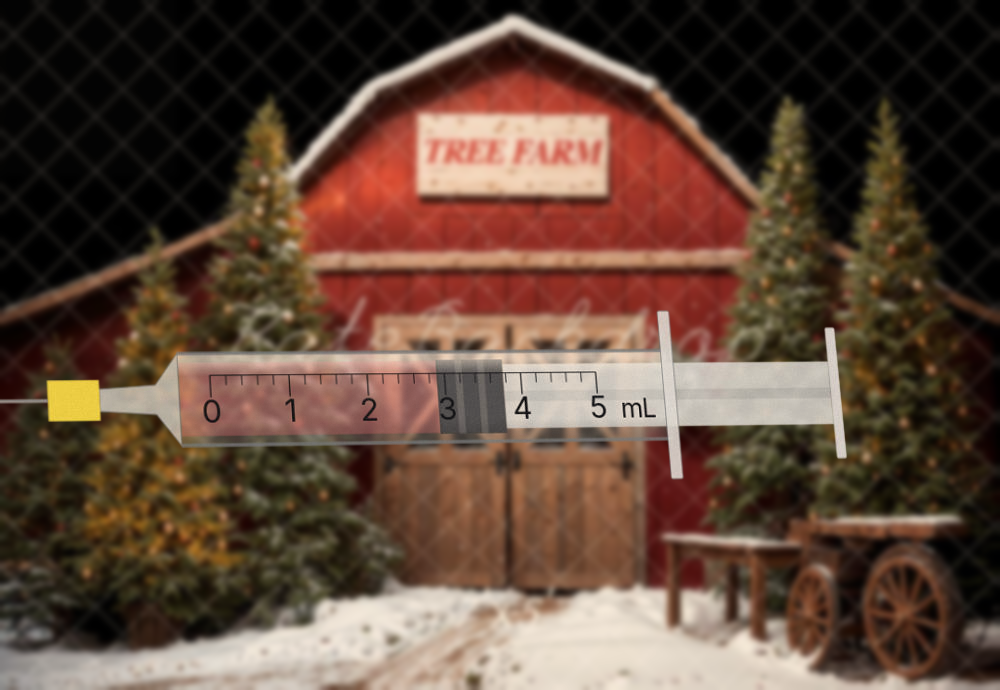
2.9 mL
